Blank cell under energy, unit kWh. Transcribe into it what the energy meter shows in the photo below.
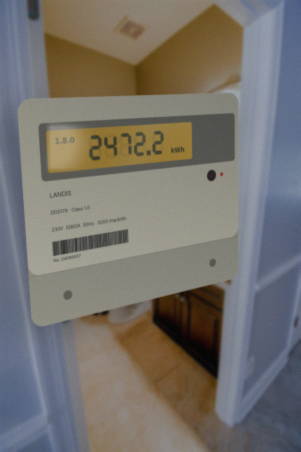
2472.2 kWh
